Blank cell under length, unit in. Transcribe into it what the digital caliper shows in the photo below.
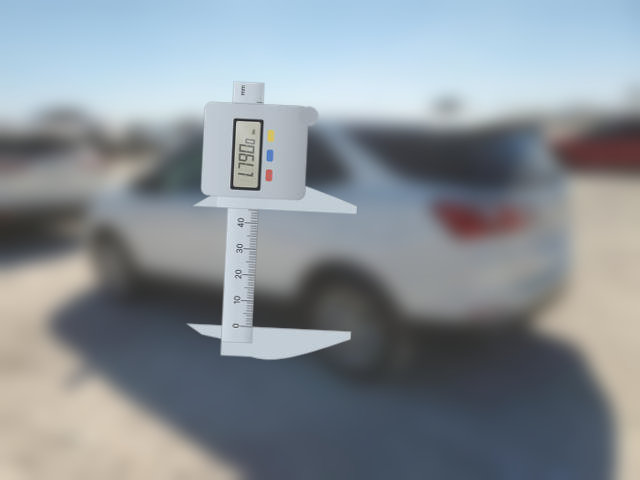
1.7900 in
